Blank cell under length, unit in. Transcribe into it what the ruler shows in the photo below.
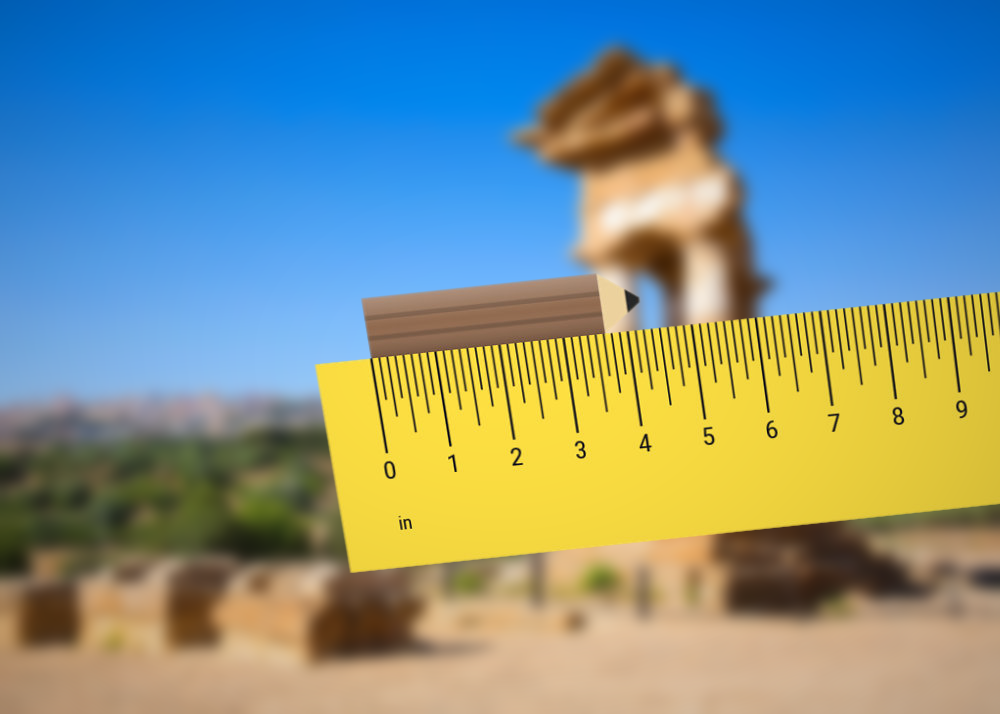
4.25 in
